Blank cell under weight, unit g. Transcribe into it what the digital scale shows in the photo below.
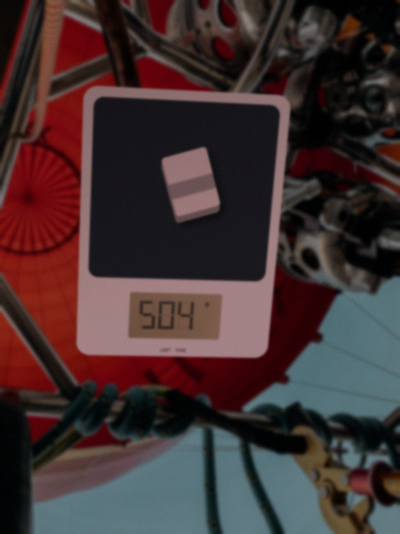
504 g
